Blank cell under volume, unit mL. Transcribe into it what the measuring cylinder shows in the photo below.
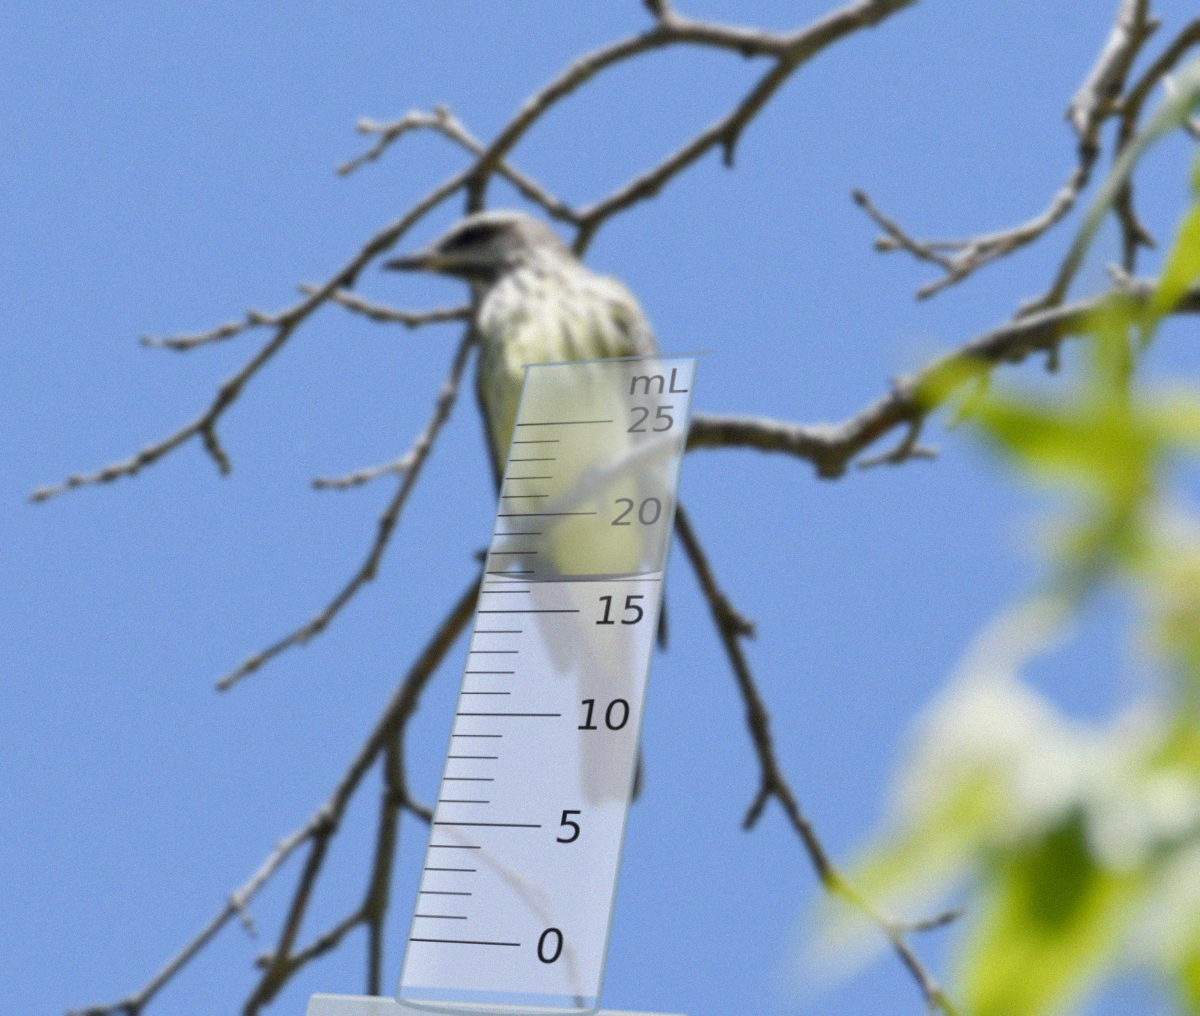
16.5 mL
